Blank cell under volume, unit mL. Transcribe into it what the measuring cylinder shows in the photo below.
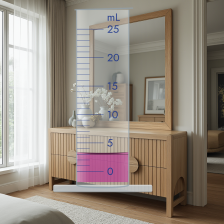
3 mL
